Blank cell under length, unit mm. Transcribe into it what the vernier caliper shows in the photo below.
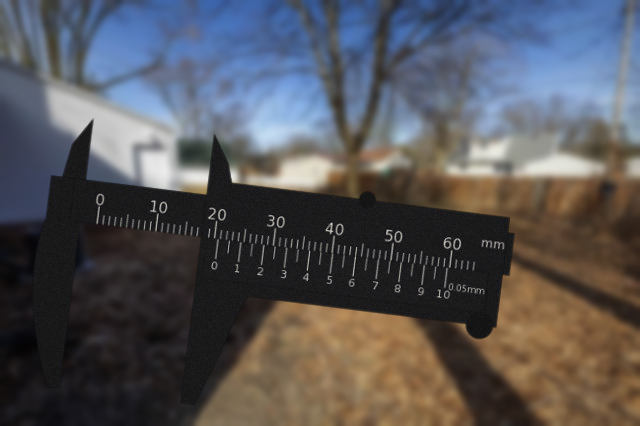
20.6 mm
